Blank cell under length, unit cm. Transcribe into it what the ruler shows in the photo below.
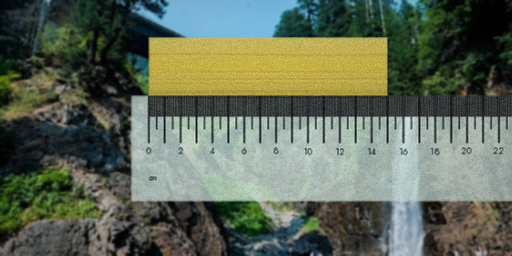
15 cm
